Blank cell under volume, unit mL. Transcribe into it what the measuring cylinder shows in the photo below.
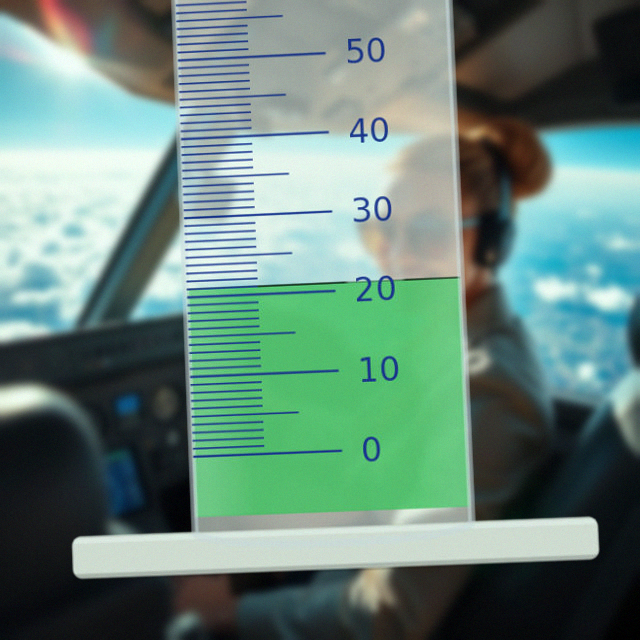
21 mL
